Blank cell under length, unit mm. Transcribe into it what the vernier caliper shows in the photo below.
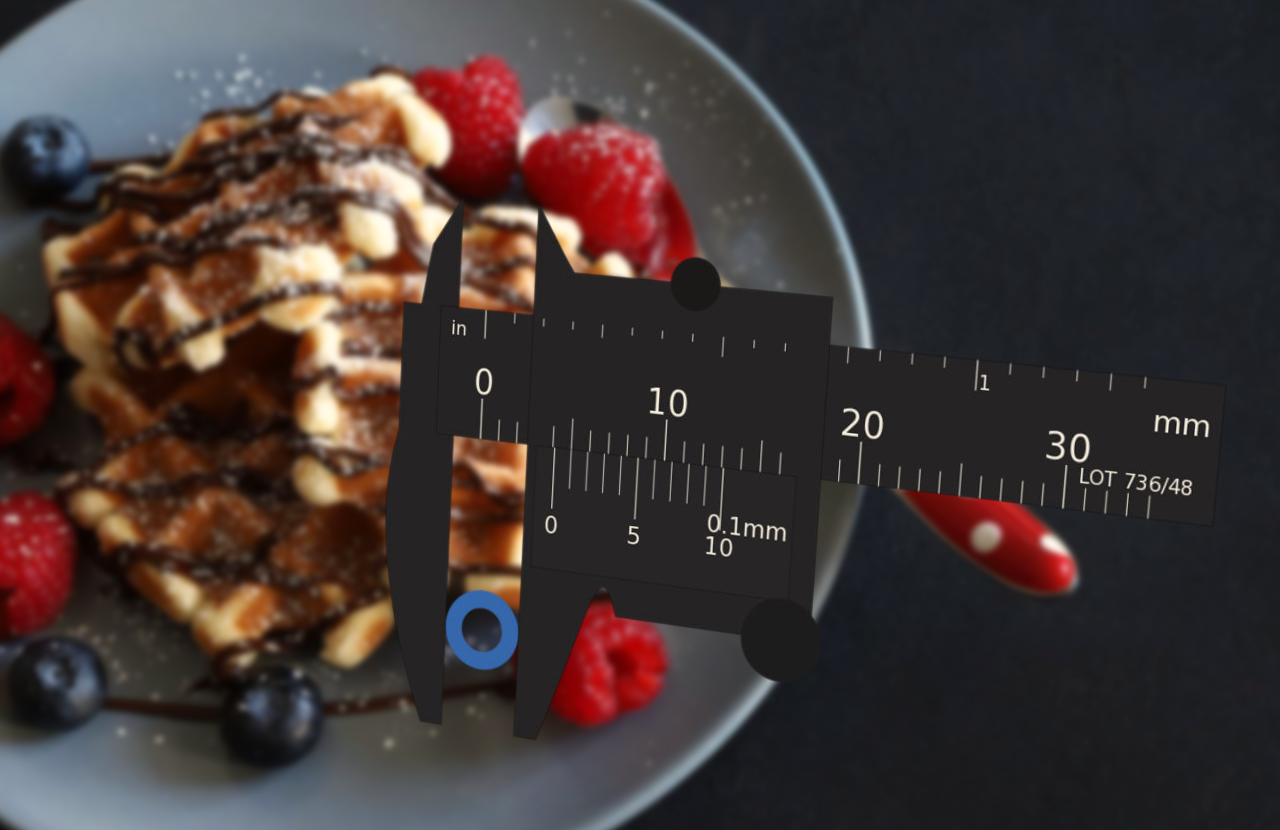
4.1 mm
